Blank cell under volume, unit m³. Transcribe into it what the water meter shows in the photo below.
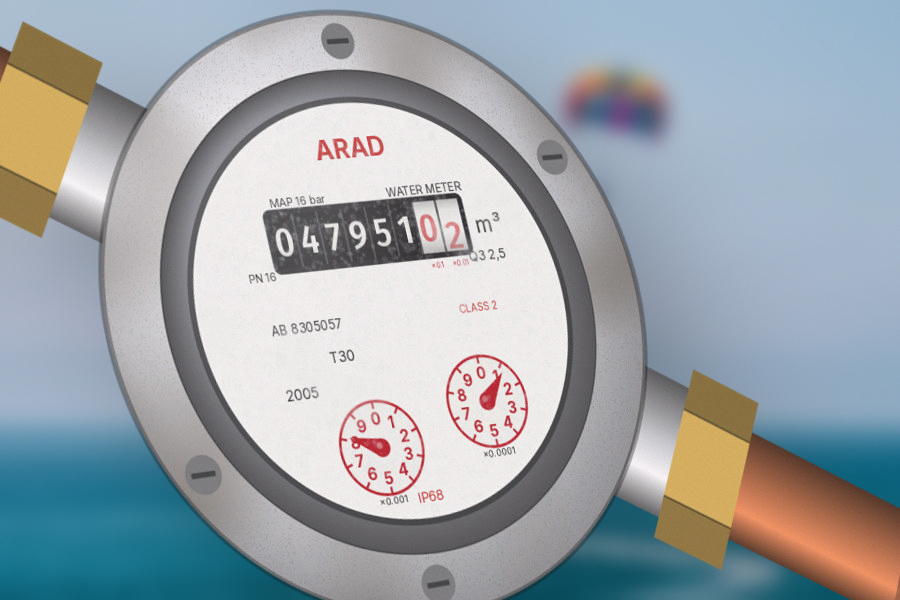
47951.0181 m³
